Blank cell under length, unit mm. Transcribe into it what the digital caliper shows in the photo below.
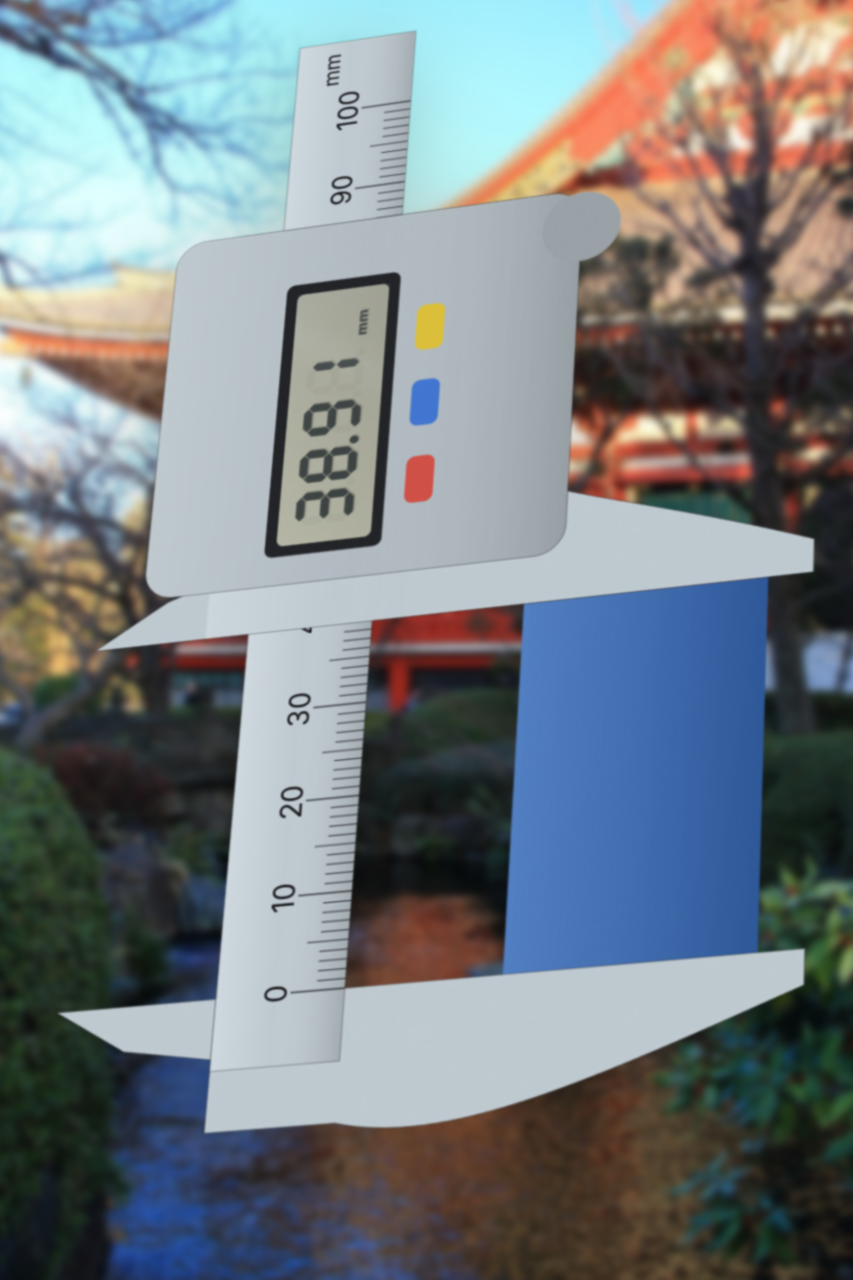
38.91 mm
